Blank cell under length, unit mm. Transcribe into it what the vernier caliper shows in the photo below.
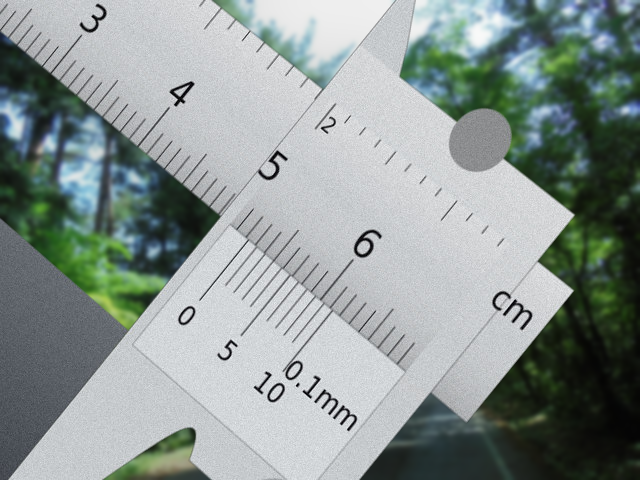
52.3 mm
